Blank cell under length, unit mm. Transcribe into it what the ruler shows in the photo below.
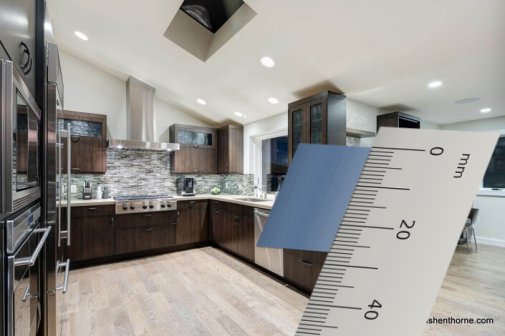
27 mm
